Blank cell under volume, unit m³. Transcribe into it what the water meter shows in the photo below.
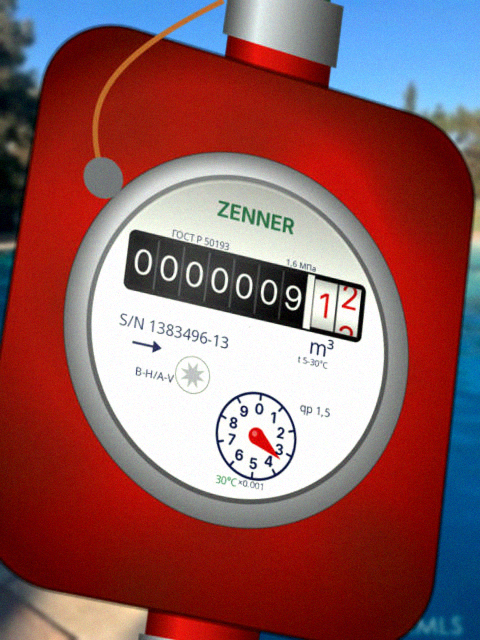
9.123 m³
